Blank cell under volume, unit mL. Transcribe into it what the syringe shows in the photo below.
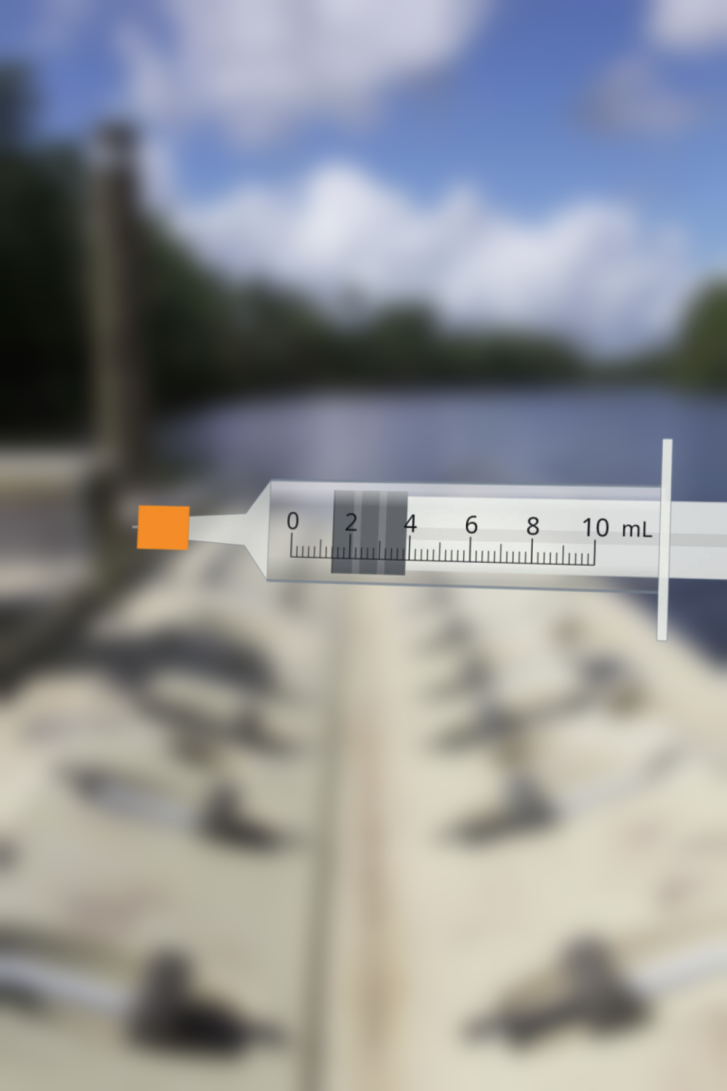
1.4 mL
